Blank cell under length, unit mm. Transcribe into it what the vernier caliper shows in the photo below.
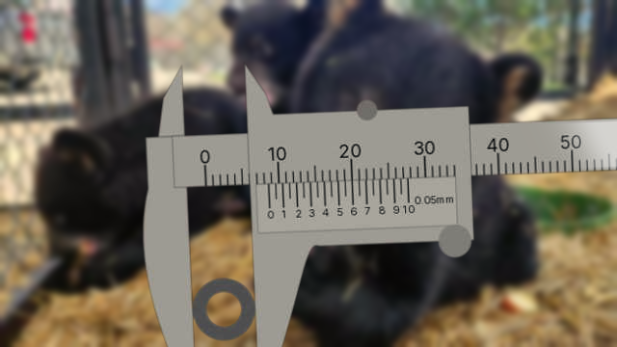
8.6 mm
